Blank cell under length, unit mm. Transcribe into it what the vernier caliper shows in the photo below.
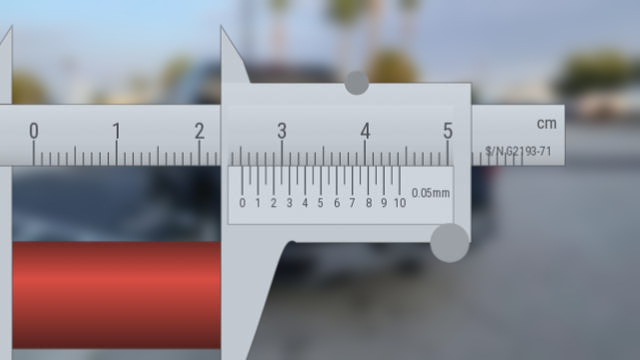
25.2 mm
